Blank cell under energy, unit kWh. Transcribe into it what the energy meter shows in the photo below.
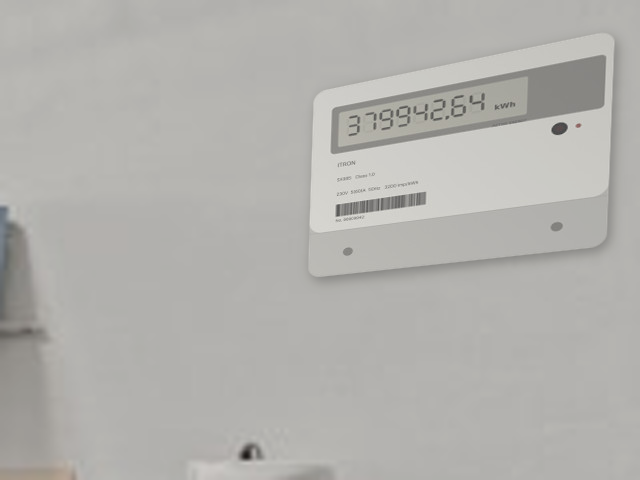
379942.64 kWh
